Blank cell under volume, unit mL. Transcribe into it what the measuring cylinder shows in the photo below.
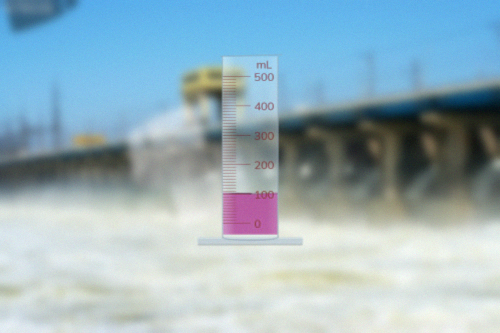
100 mL
